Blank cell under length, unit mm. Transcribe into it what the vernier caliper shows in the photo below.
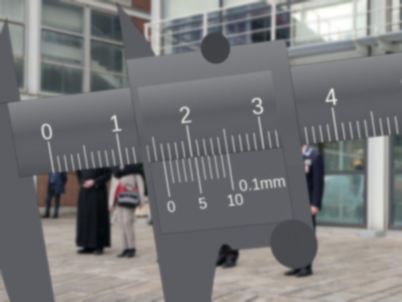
16.0 mm
